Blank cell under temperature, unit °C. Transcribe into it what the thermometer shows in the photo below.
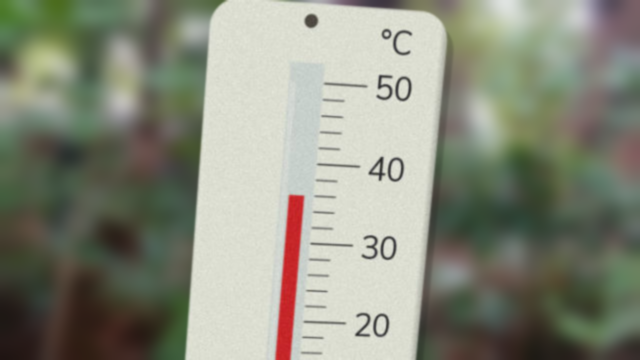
36 °C
